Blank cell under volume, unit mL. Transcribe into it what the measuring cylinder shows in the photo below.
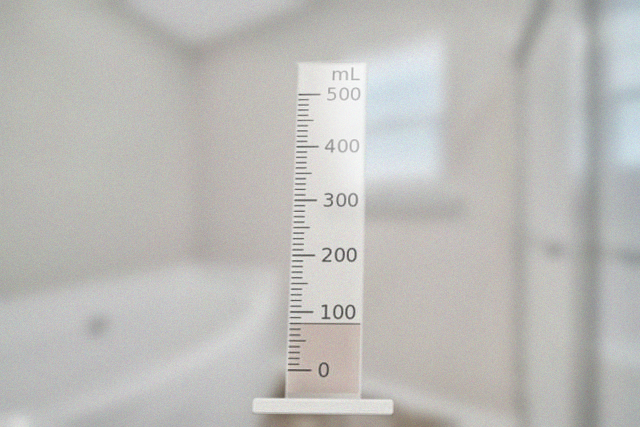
80 mL
